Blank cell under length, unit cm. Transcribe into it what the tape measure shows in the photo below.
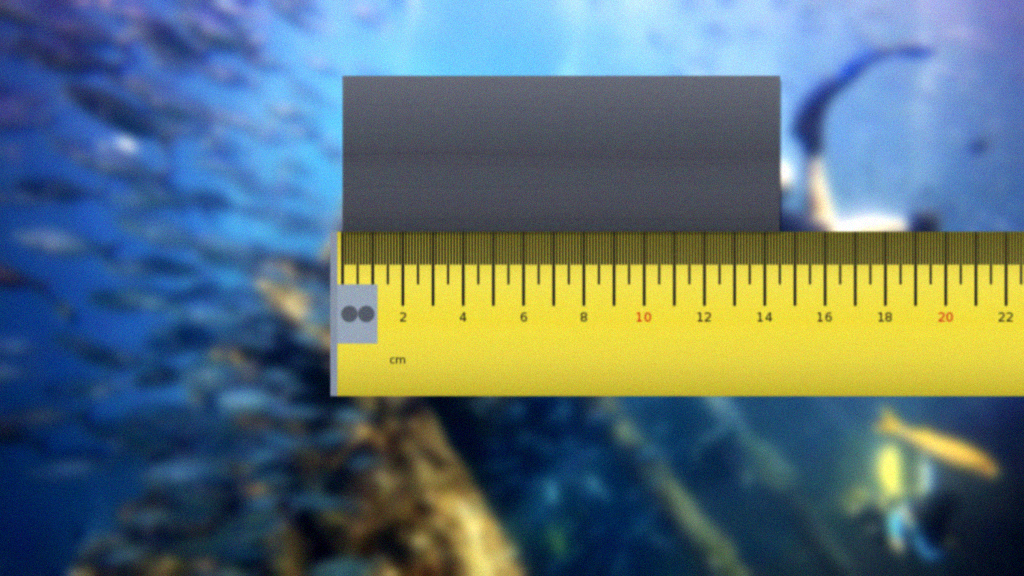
14.5 cm
